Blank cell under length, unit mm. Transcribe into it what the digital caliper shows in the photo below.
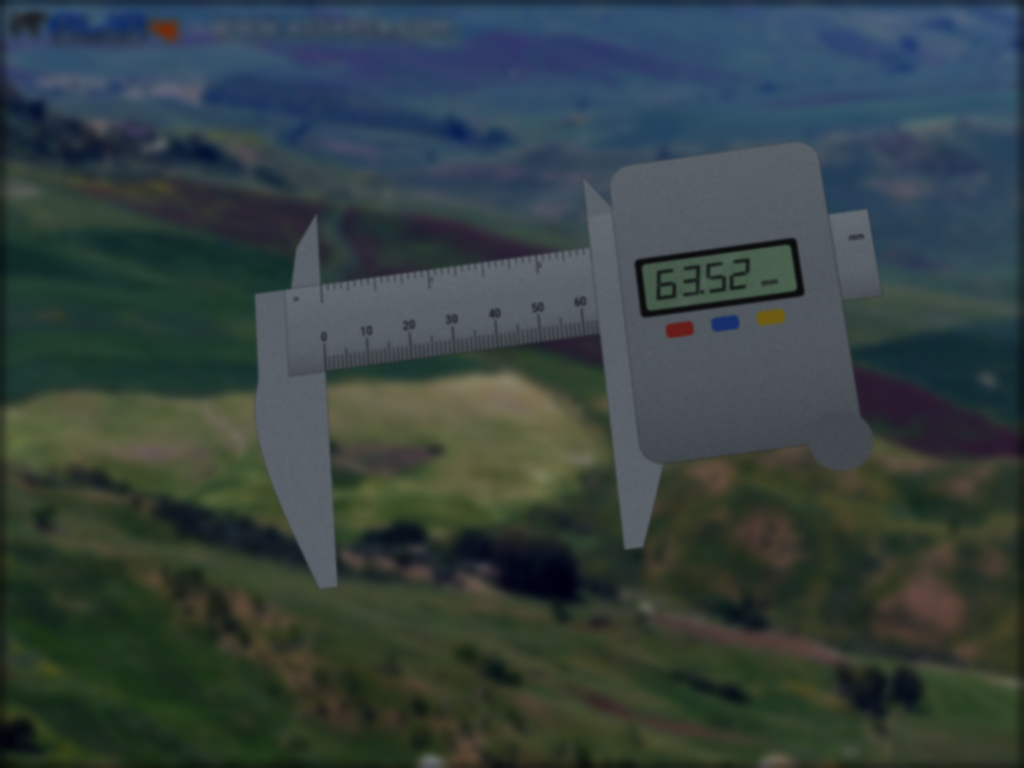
63.52 mm
